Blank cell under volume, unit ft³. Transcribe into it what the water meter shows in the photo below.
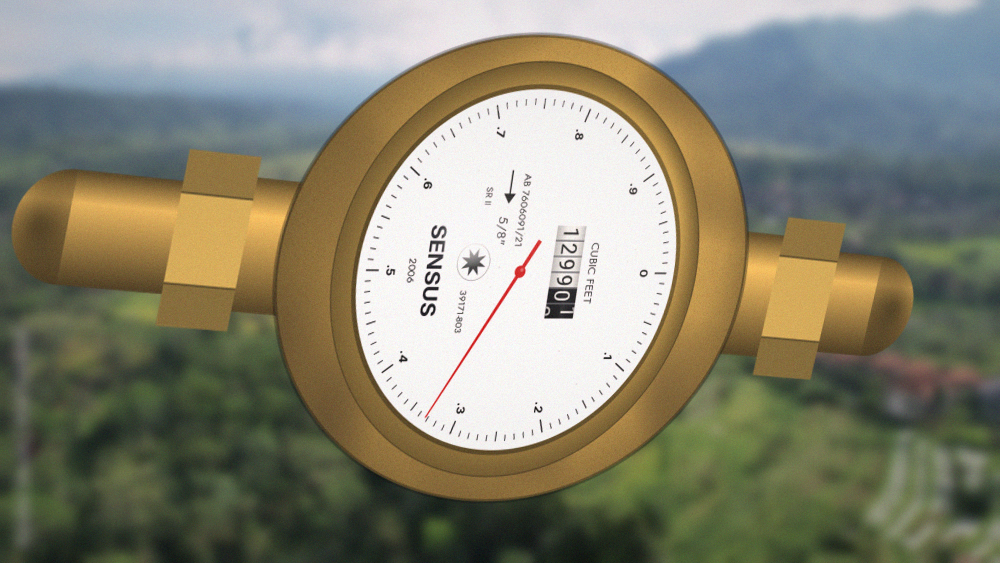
129901.33 ft³
